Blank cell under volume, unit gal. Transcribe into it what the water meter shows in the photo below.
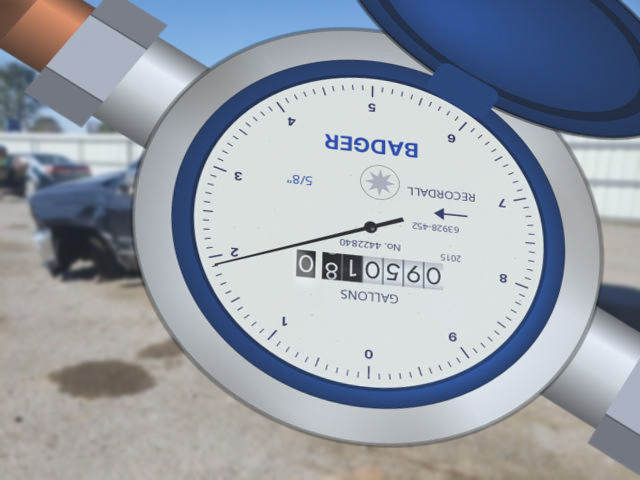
950181.9 gal
